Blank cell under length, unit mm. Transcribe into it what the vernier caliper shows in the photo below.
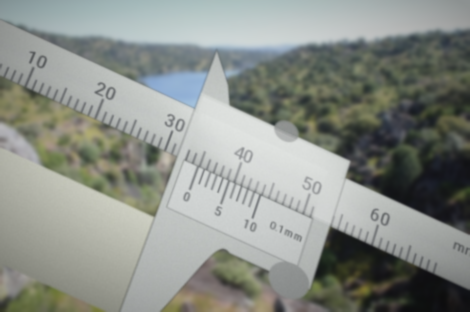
34.8 mm
